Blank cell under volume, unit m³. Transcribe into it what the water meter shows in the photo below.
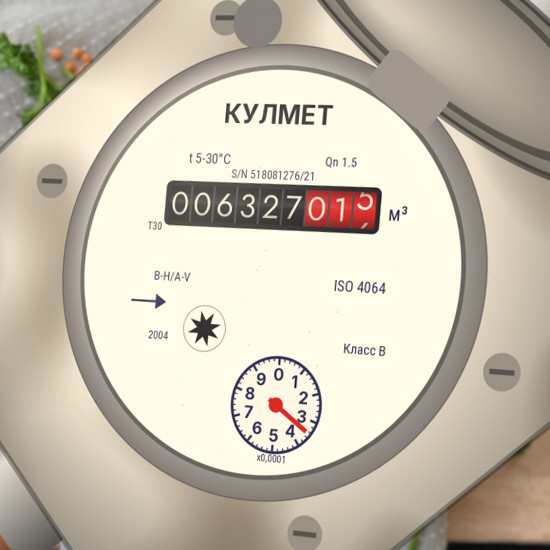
6327.0153 m³
